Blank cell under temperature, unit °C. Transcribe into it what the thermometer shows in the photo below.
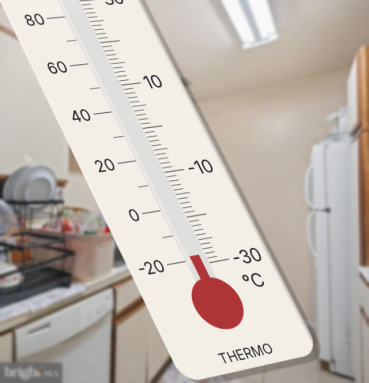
-28 °C
